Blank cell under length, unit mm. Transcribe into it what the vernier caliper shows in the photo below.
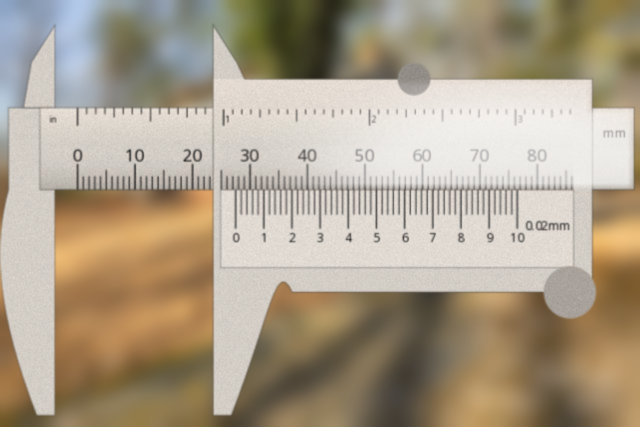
27.5 mm
